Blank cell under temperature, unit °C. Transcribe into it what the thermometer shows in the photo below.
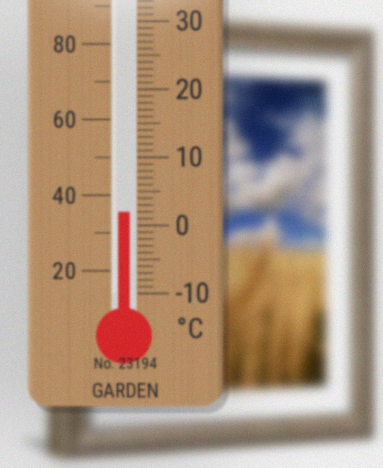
2 °C
